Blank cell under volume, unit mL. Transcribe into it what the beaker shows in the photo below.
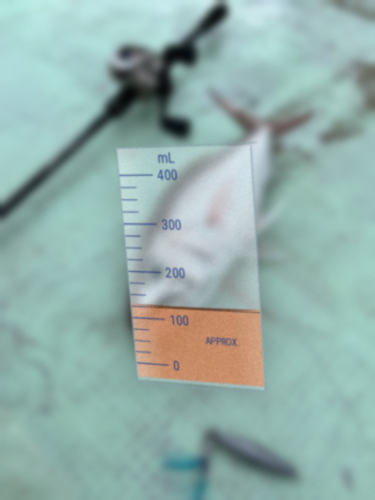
125 mL
